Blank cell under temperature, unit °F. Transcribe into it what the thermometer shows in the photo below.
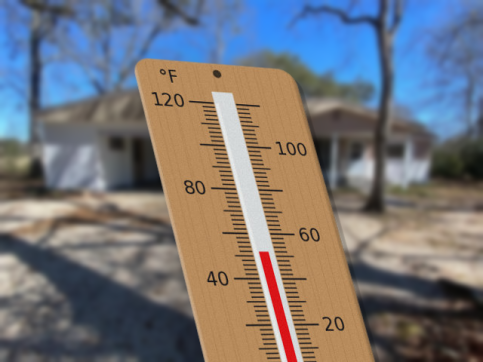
52 °F
